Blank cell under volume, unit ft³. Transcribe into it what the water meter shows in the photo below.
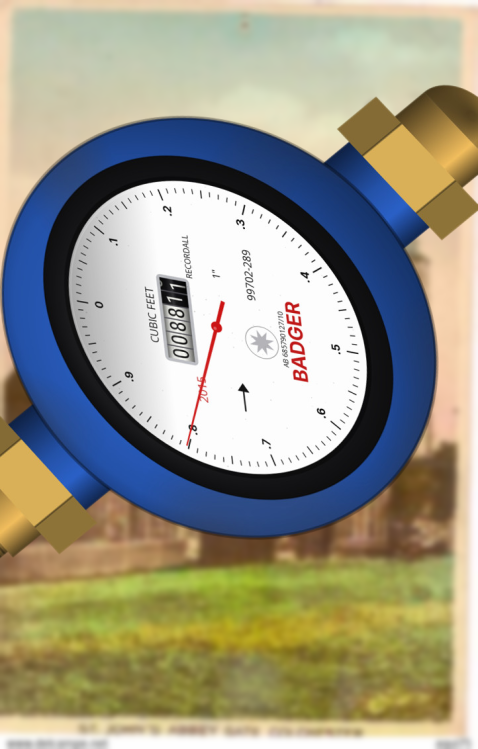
8810.80 ft³
